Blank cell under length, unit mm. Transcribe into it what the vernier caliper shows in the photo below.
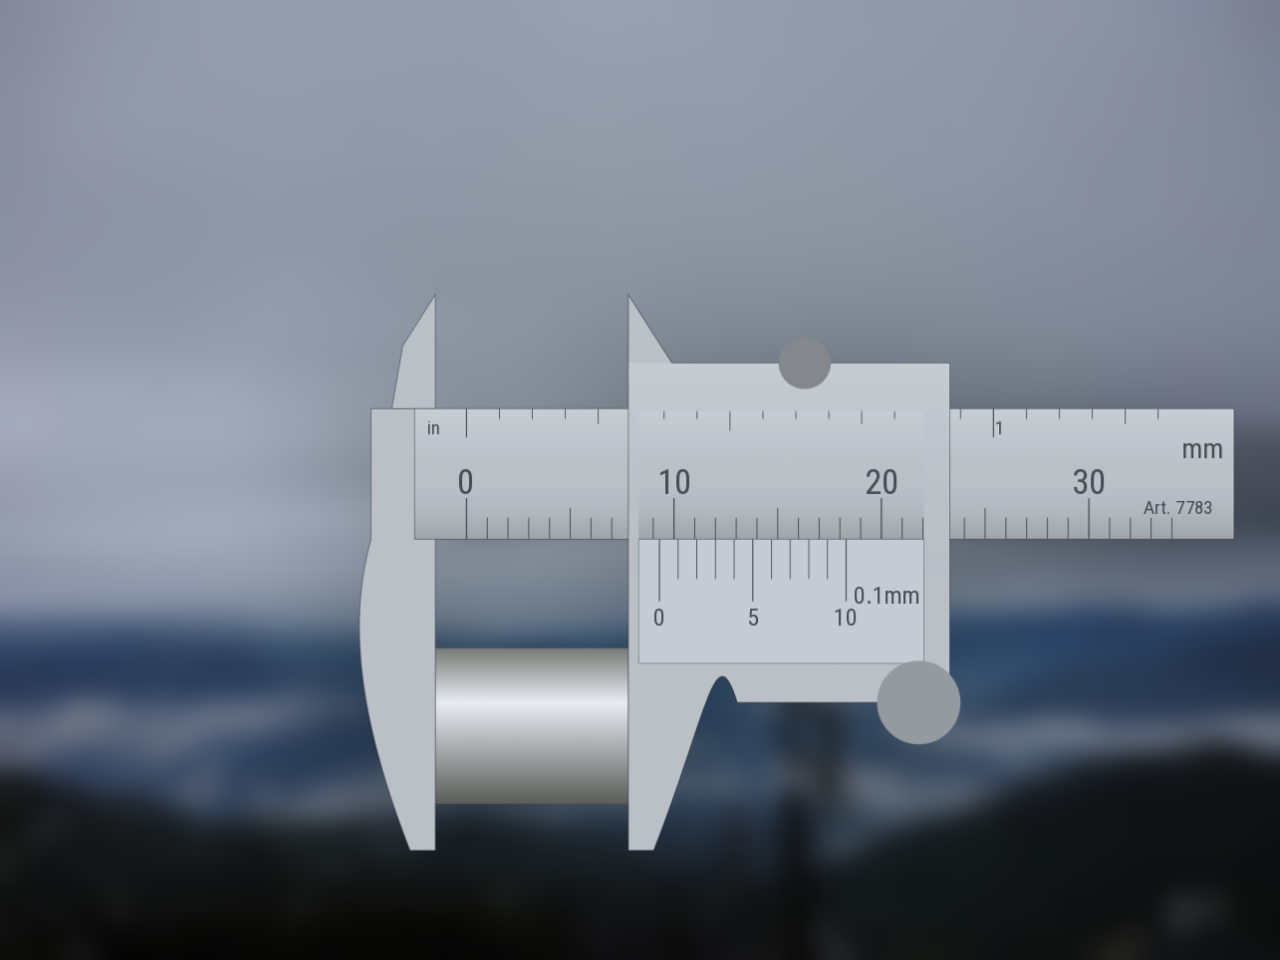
9.3 mm
